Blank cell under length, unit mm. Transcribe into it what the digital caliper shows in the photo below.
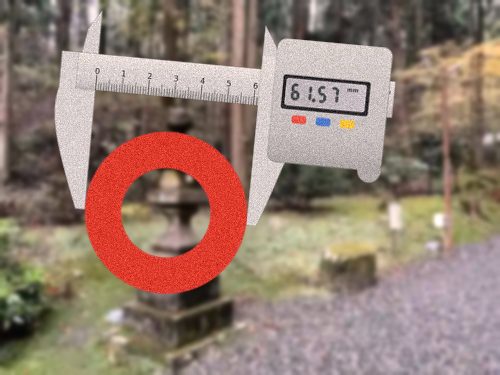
61.57 mm
